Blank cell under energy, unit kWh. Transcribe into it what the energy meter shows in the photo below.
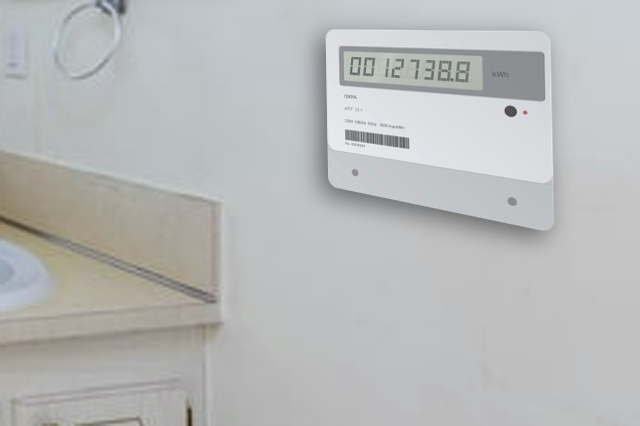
12738.8 kWh
